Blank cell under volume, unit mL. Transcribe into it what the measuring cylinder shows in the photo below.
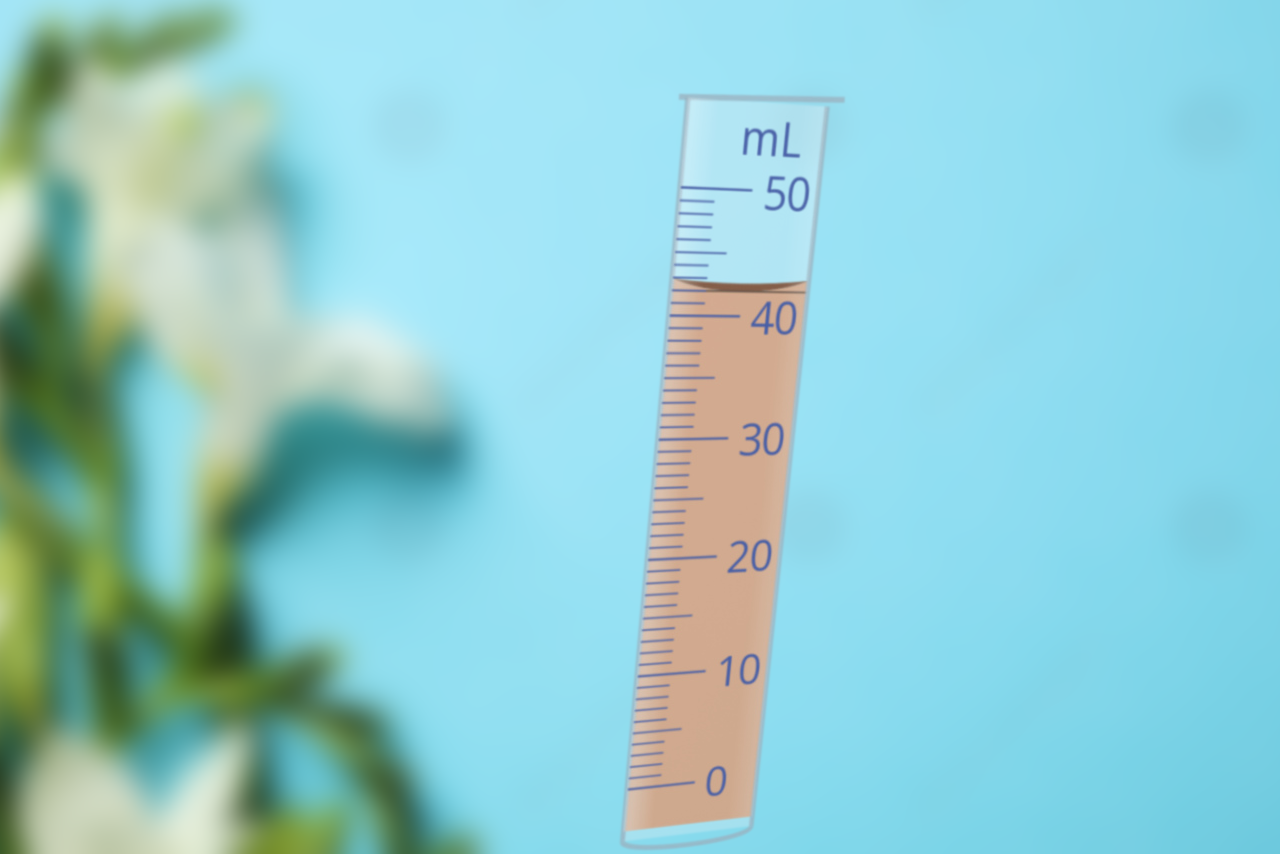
42 mL
